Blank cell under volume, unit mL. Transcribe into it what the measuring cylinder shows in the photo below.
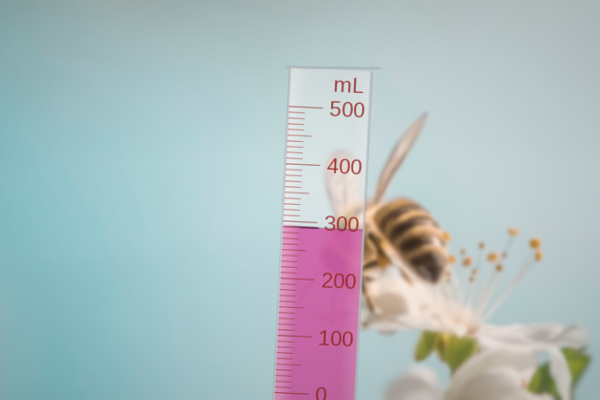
290 mL
